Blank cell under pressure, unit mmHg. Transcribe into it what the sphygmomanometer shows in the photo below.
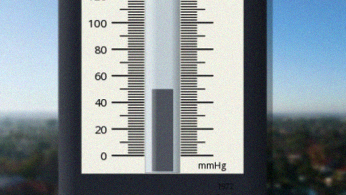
50 mmHg
